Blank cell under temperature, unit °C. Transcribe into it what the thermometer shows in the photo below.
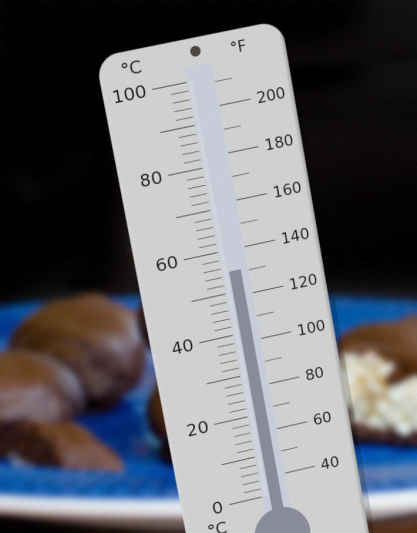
55 °C
